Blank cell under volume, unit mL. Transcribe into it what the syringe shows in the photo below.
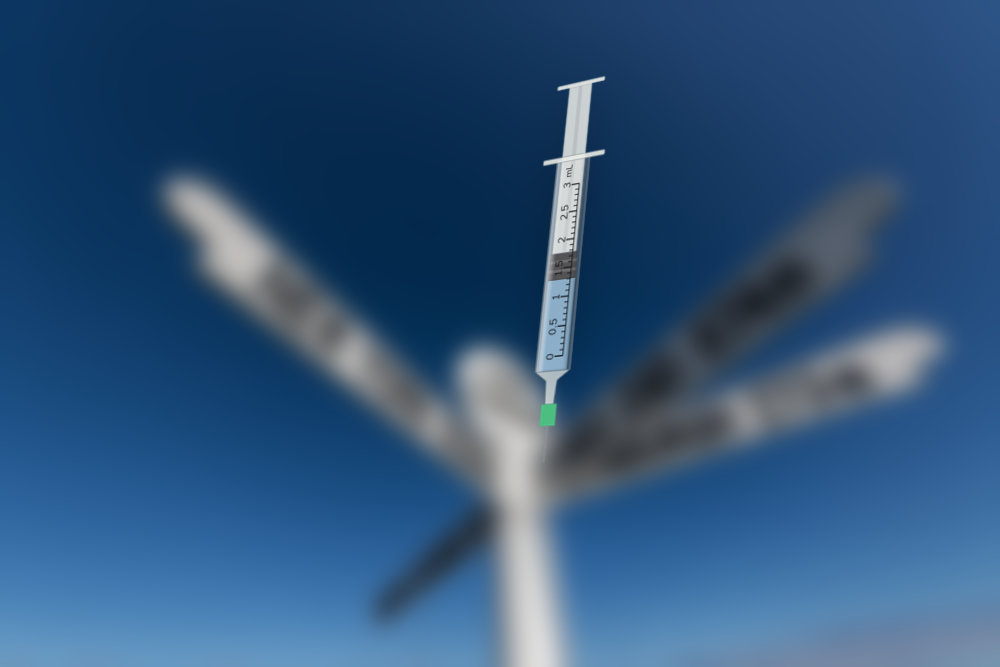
1.3 mL
